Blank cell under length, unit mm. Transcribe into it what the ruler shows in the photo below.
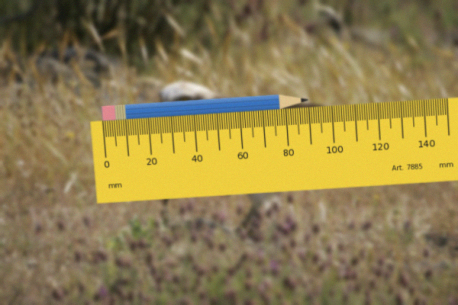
90 mm
